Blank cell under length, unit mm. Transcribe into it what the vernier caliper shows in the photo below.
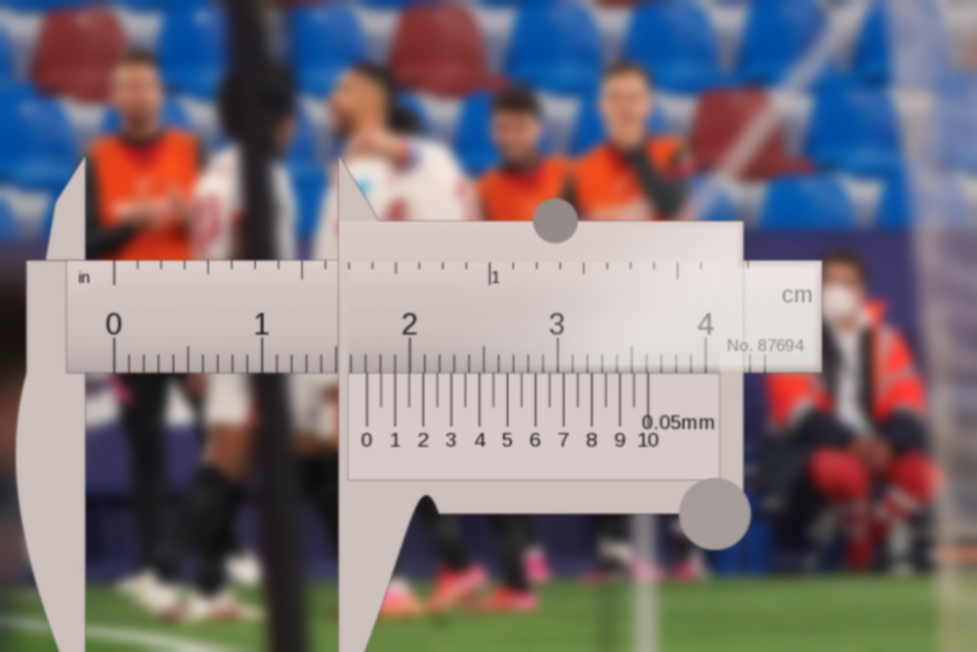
17.1 mm
